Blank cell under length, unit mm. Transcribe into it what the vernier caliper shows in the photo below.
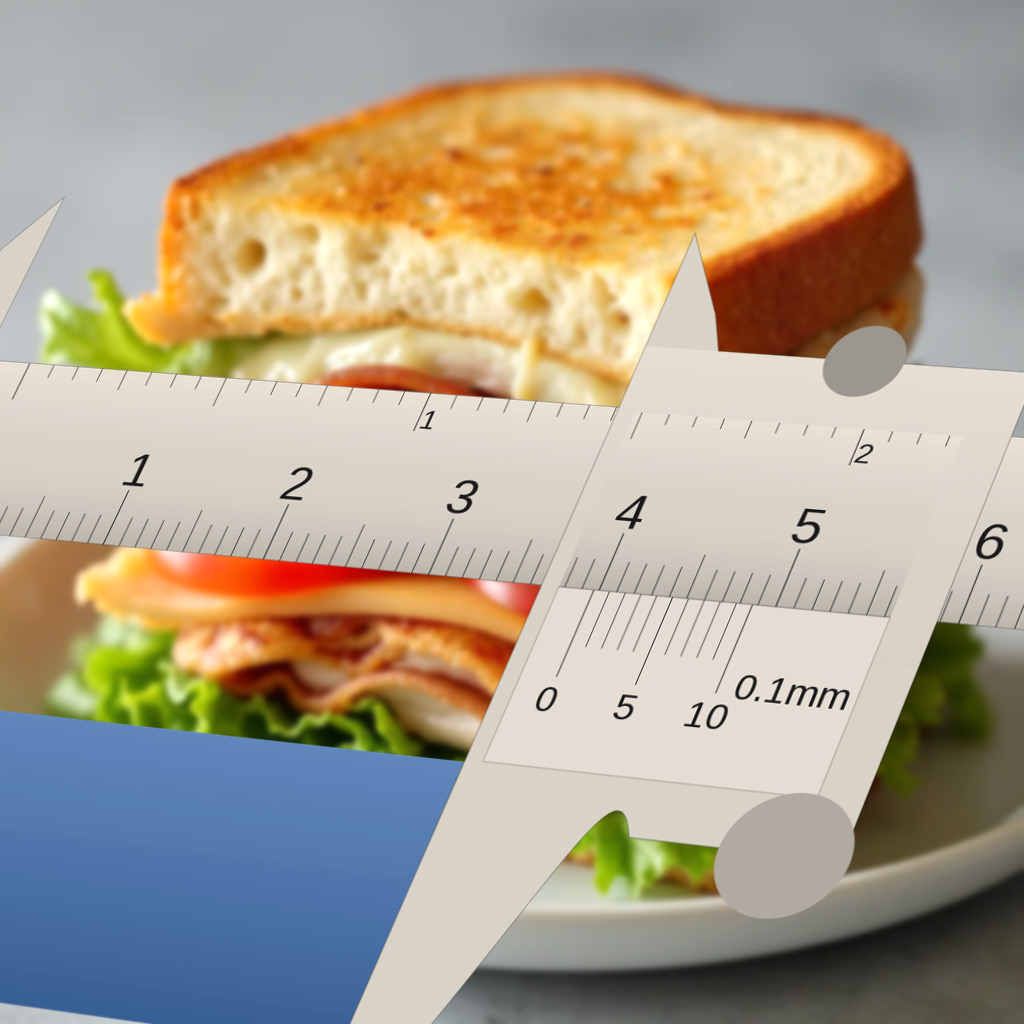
39.7 mm
